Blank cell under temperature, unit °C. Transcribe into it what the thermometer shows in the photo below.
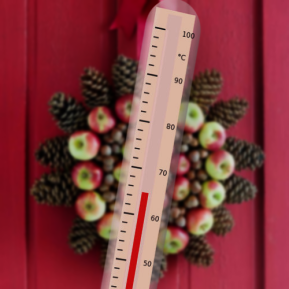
65 °C
